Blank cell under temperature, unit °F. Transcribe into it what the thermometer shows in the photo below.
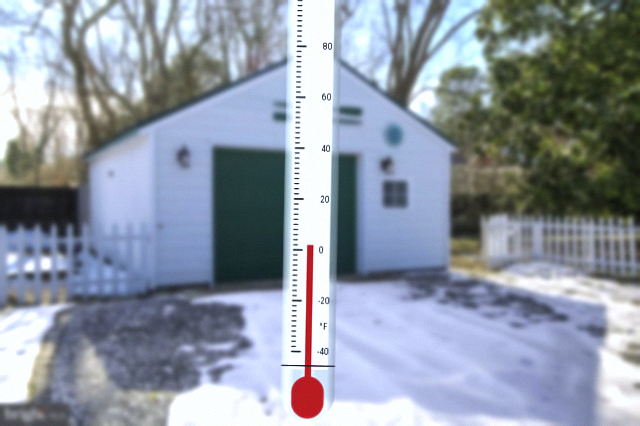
2 °F
